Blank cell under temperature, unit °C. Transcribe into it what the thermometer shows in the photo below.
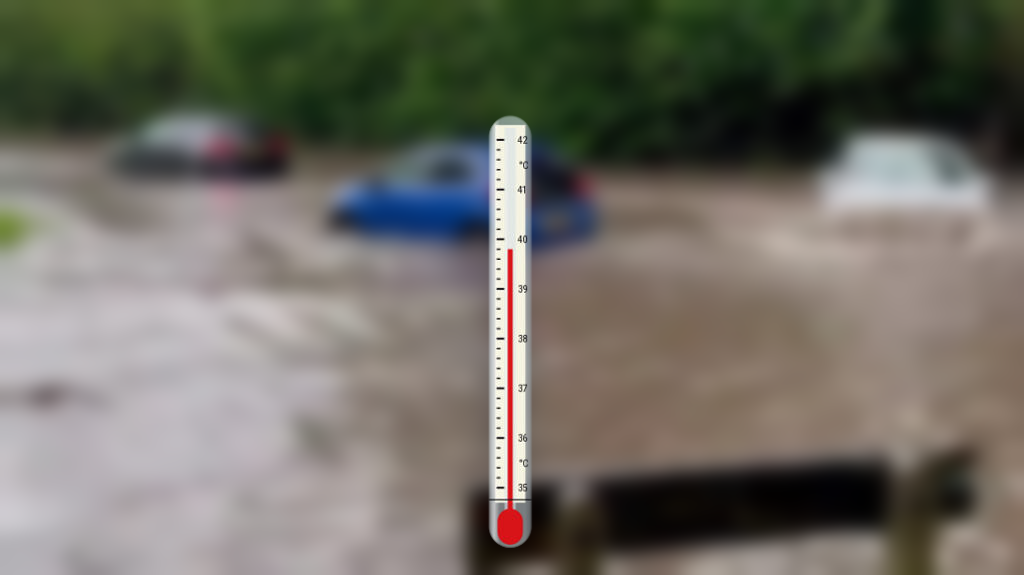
39.8 °C
